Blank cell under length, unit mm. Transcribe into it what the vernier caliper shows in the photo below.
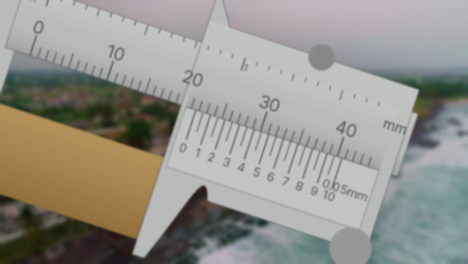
21.6 mm
